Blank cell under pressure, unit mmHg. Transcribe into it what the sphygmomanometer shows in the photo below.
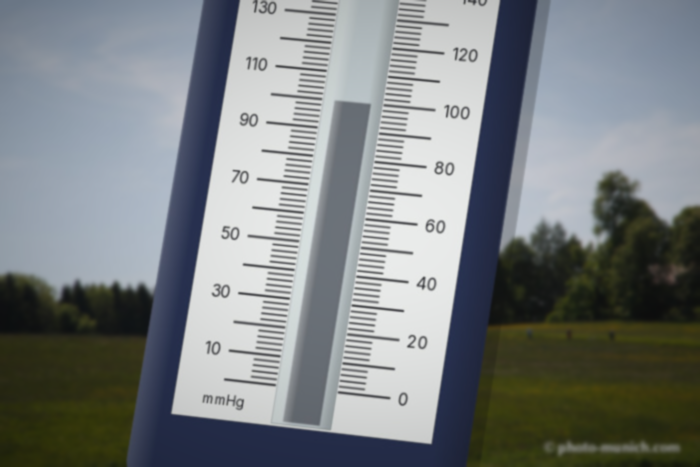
100 mmHg
